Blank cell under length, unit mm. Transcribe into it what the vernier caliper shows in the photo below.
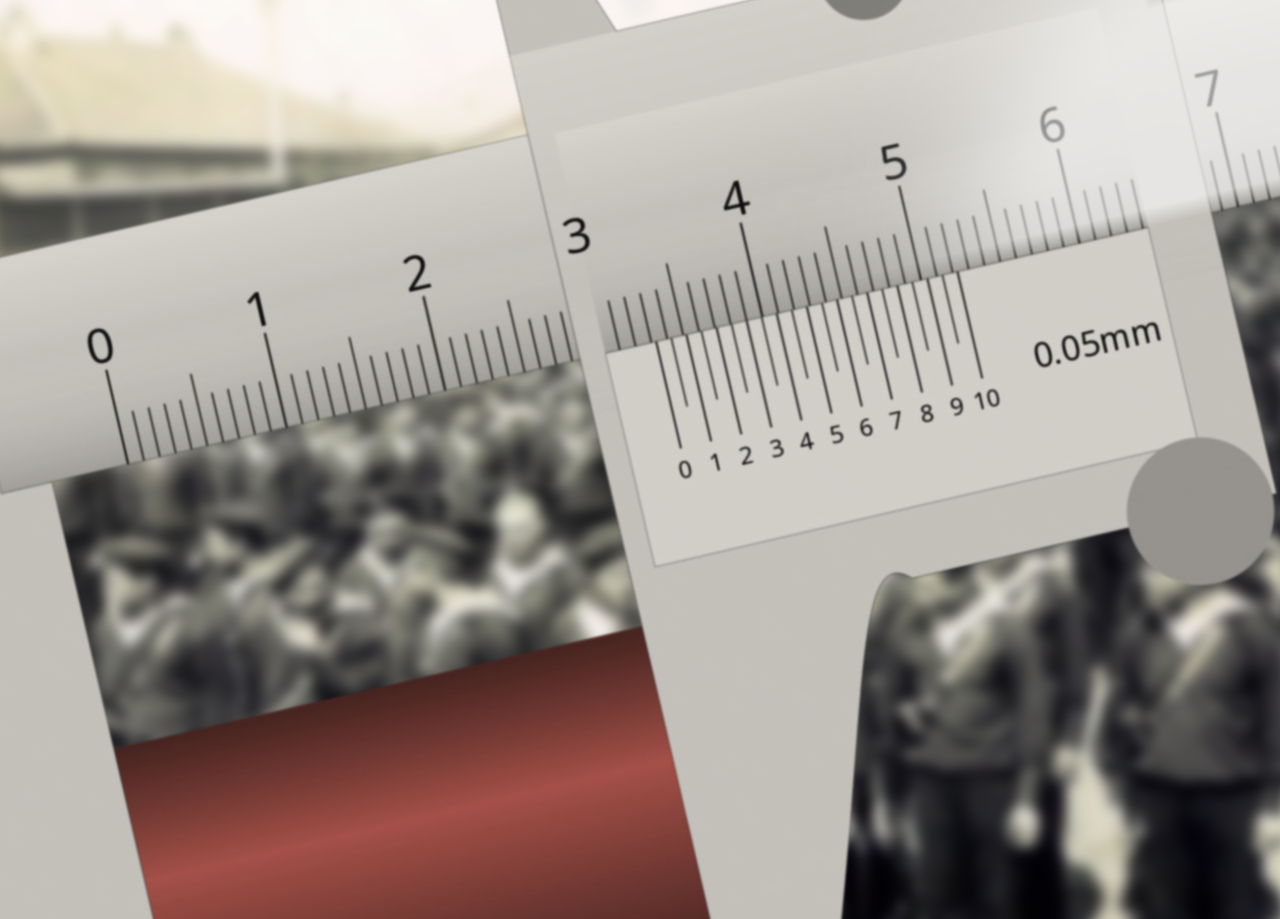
33.3 mm
